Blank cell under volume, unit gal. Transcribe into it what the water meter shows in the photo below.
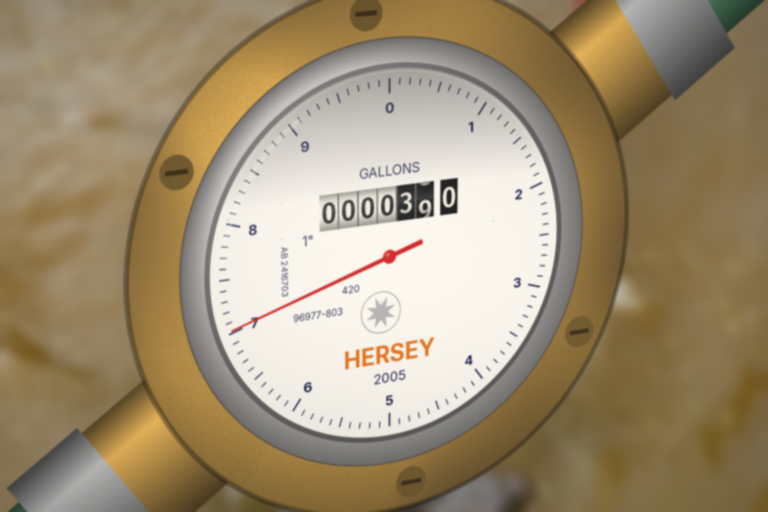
387.0 gal
